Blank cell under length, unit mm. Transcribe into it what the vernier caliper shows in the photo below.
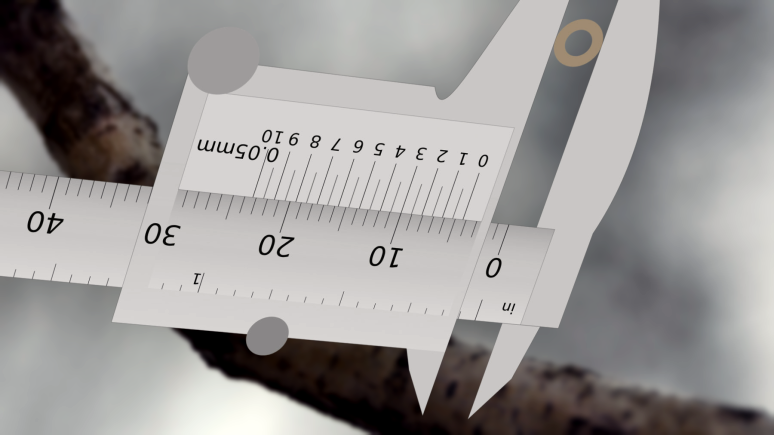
4.3 mm
